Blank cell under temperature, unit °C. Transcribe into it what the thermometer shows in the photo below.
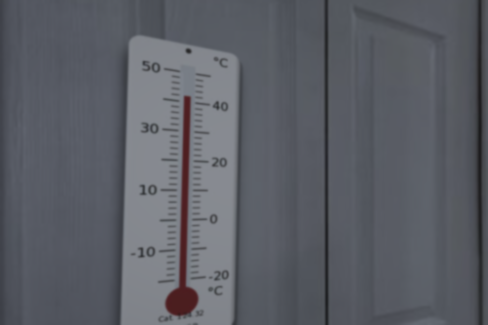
42 °C
